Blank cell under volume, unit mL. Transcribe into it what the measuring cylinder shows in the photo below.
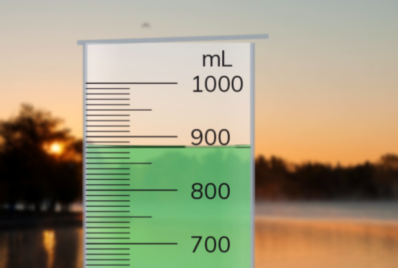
880 mL
